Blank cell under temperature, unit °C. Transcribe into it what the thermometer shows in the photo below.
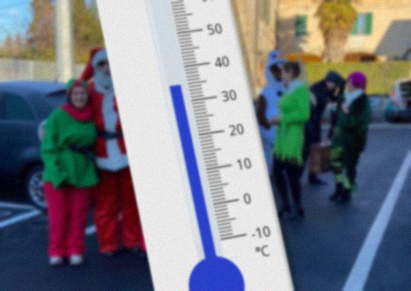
35 °C
